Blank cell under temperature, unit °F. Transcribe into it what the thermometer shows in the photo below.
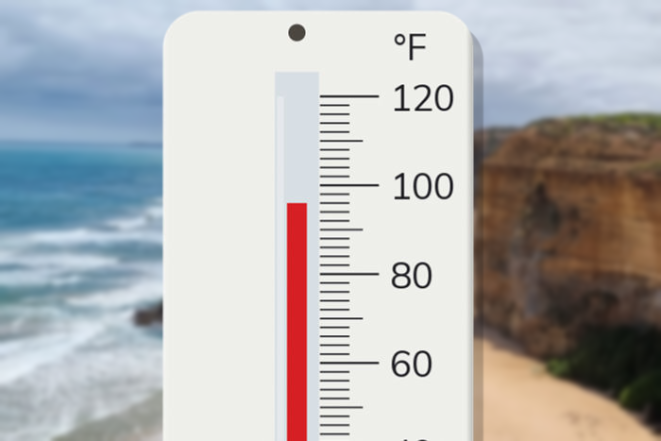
96 °F
